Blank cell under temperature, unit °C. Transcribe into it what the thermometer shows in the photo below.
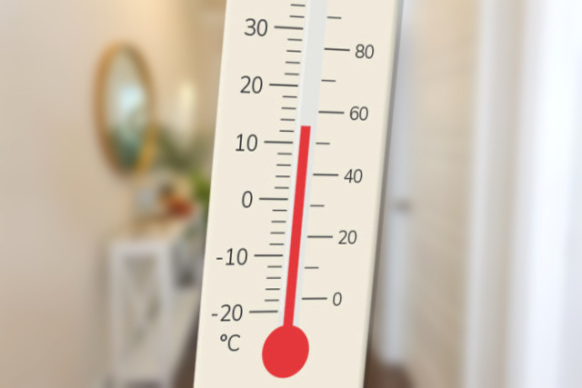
13 °C
